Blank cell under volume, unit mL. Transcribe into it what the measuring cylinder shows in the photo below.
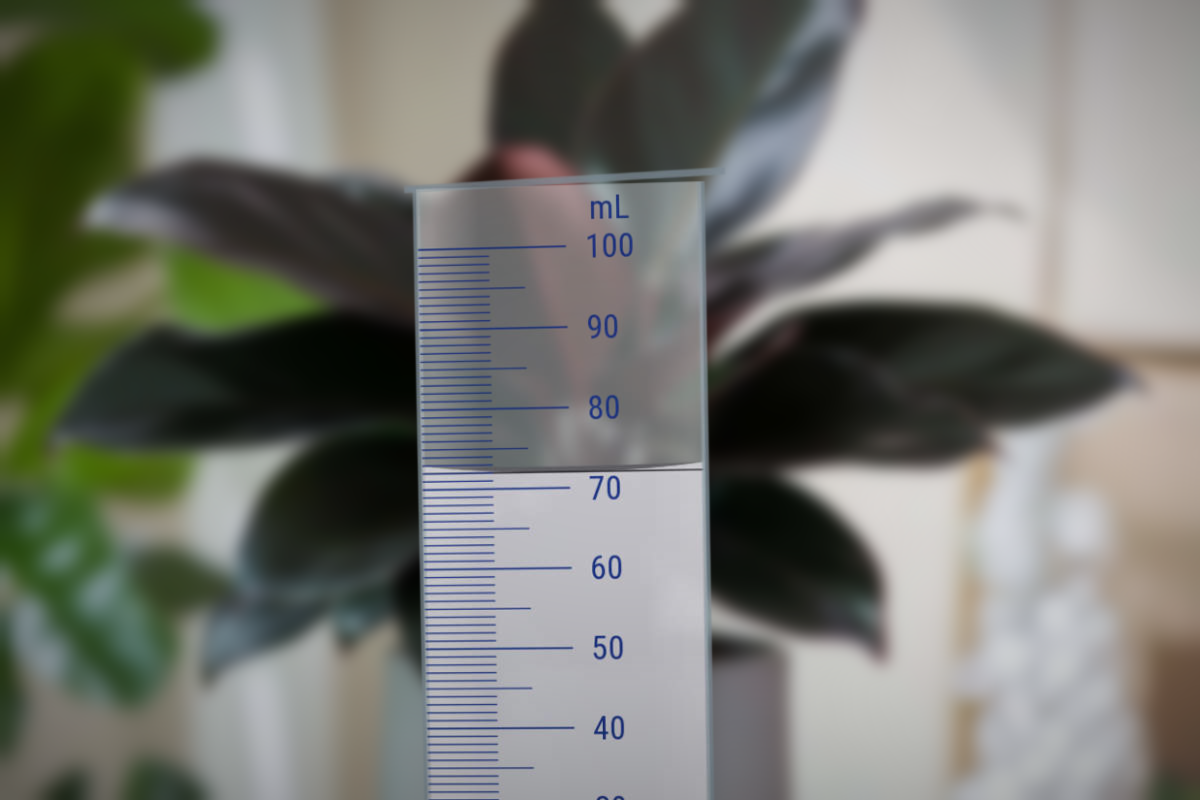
72 mL
